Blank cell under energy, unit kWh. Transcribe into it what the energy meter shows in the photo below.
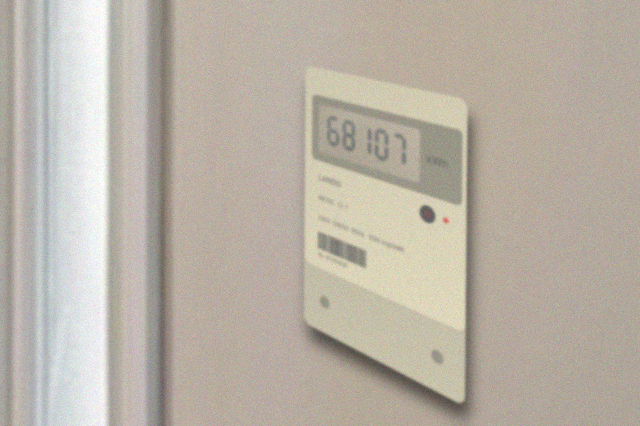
68107 kWh
